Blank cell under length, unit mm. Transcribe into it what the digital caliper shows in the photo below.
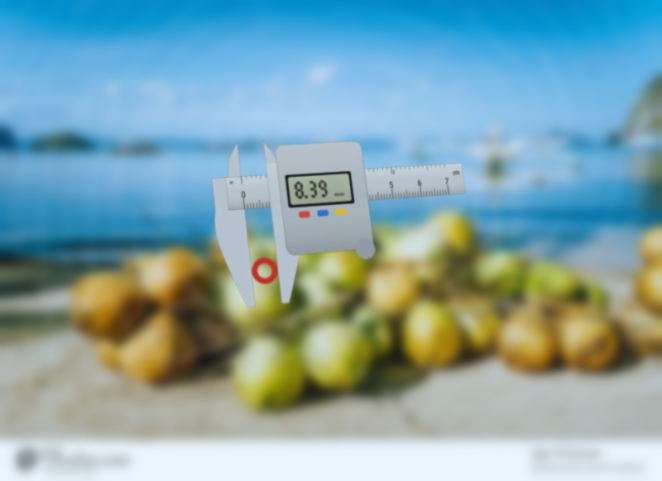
8.39 mm
